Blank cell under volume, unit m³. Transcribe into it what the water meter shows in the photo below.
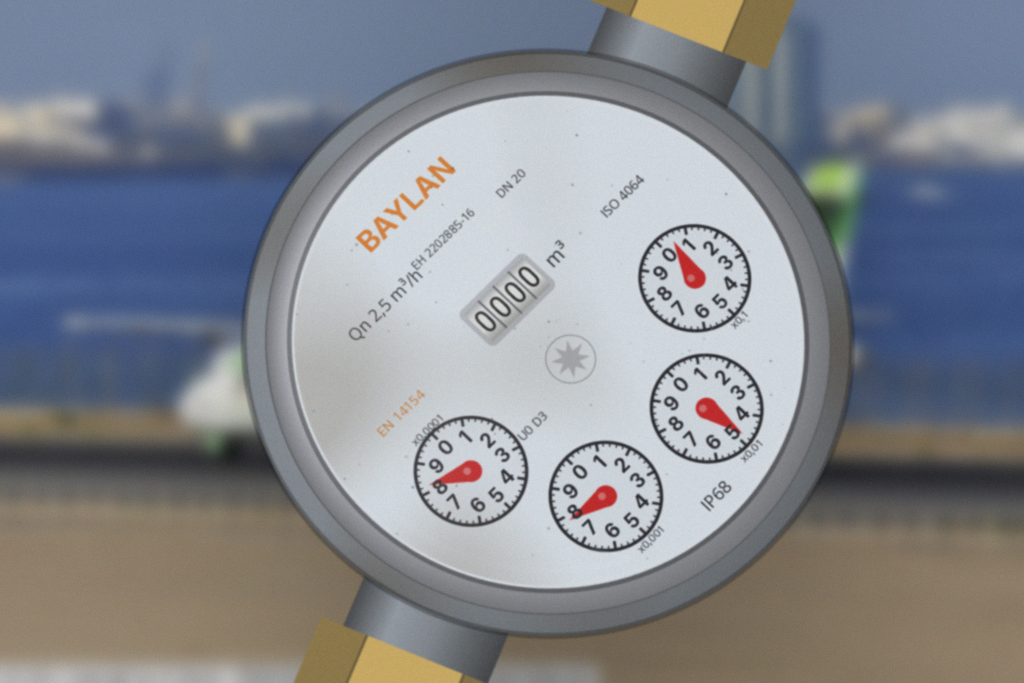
0.0478 m³
